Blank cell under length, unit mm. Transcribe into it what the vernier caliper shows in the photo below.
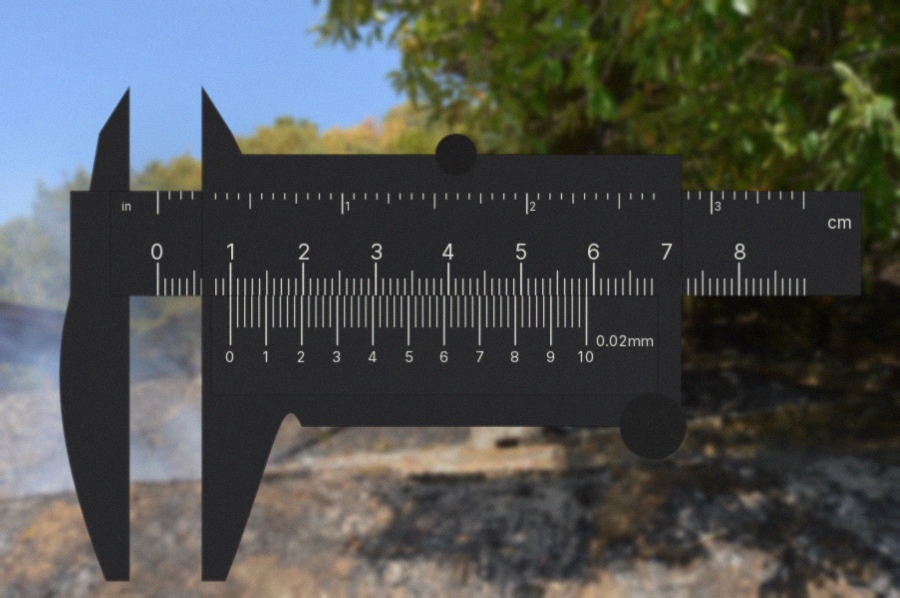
10.0 mm
